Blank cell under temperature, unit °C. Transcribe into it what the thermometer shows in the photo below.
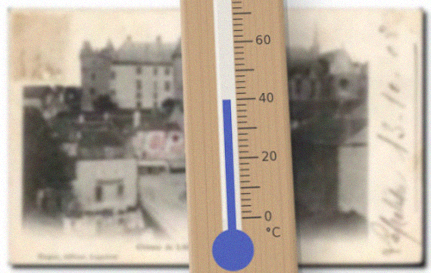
40 °C
